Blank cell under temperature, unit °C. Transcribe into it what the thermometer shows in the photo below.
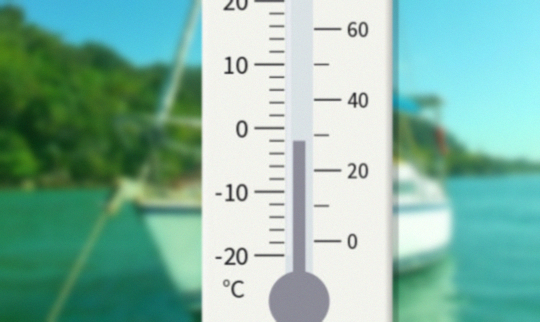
-2 °C
